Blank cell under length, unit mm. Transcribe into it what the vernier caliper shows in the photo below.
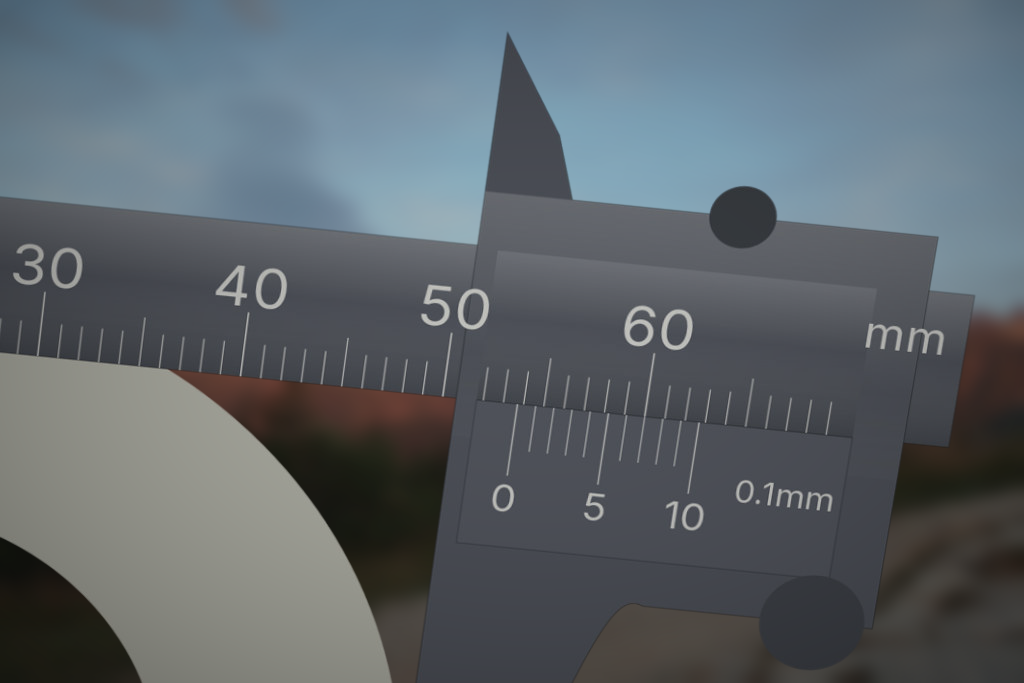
53.7 mm
